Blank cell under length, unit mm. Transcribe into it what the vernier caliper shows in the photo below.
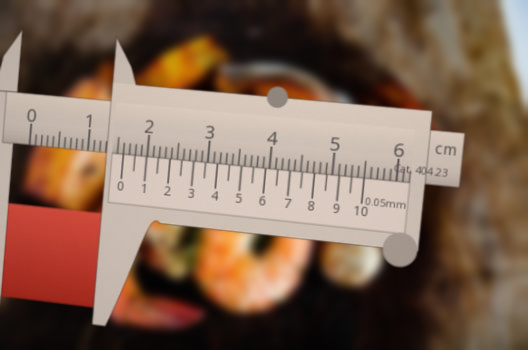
16.0 mm
